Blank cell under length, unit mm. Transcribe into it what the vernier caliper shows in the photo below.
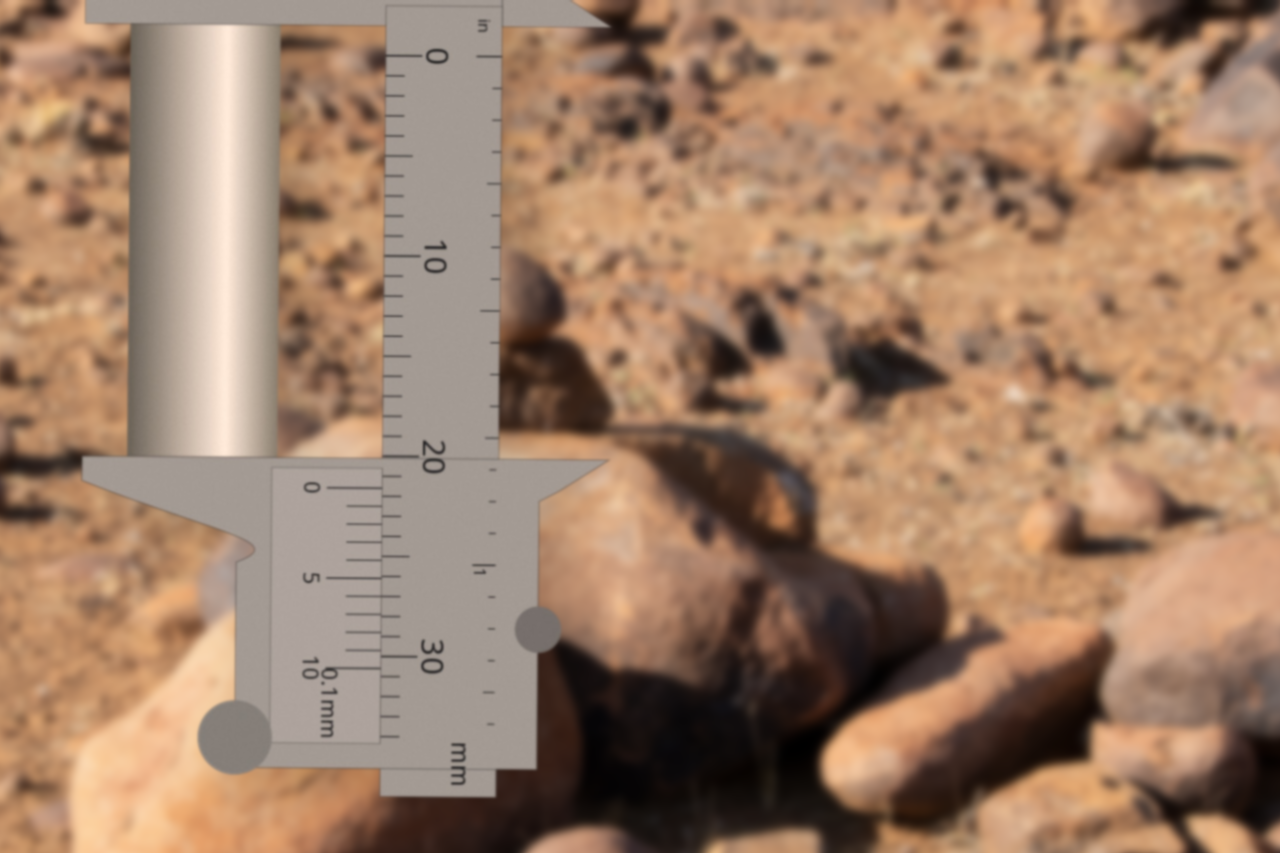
21.6 mm
